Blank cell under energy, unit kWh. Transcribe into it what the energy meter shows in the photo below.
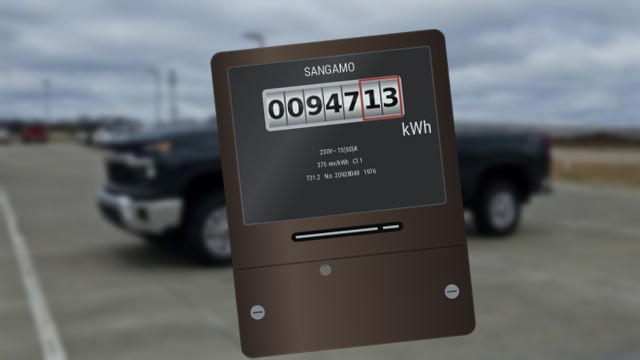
947.13 kWh
